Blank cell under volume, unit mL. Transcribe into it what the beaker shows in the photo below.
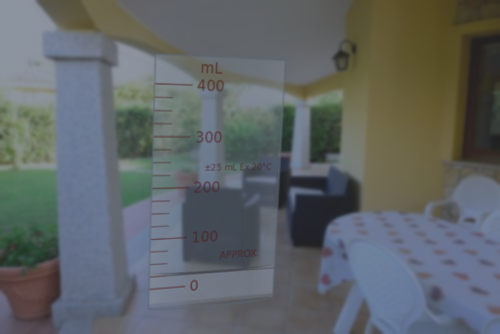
25 mL
